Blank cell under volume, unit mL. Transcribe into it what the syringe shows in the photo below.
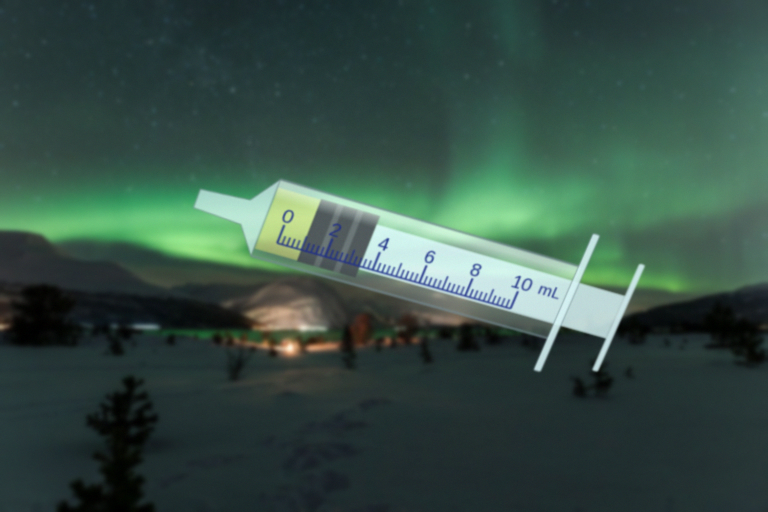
1 mL
